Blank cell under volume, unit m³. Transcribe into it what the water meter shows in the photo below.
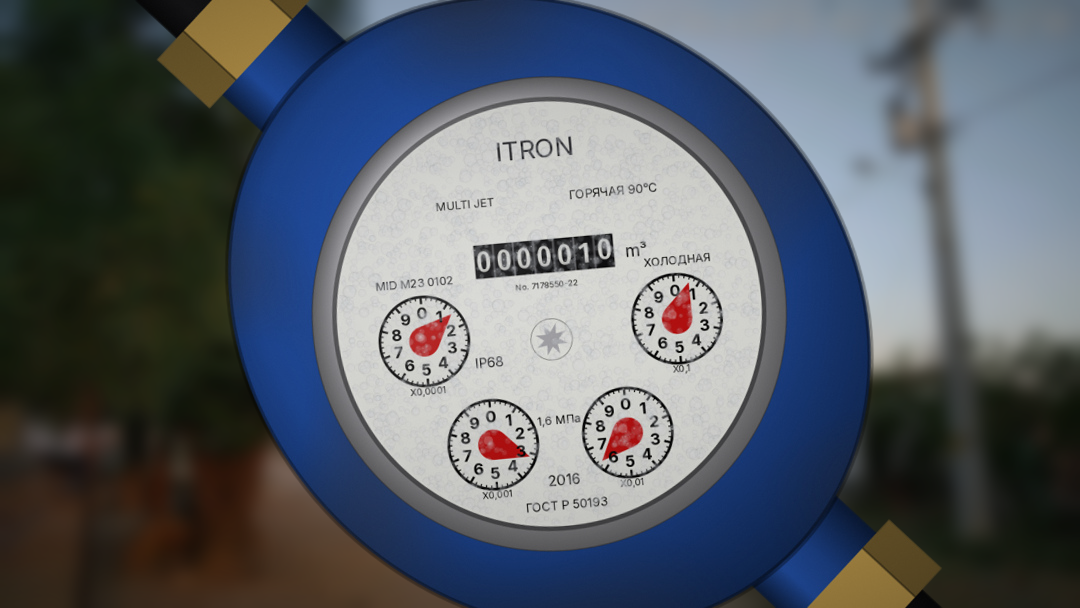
10.0631 m³
